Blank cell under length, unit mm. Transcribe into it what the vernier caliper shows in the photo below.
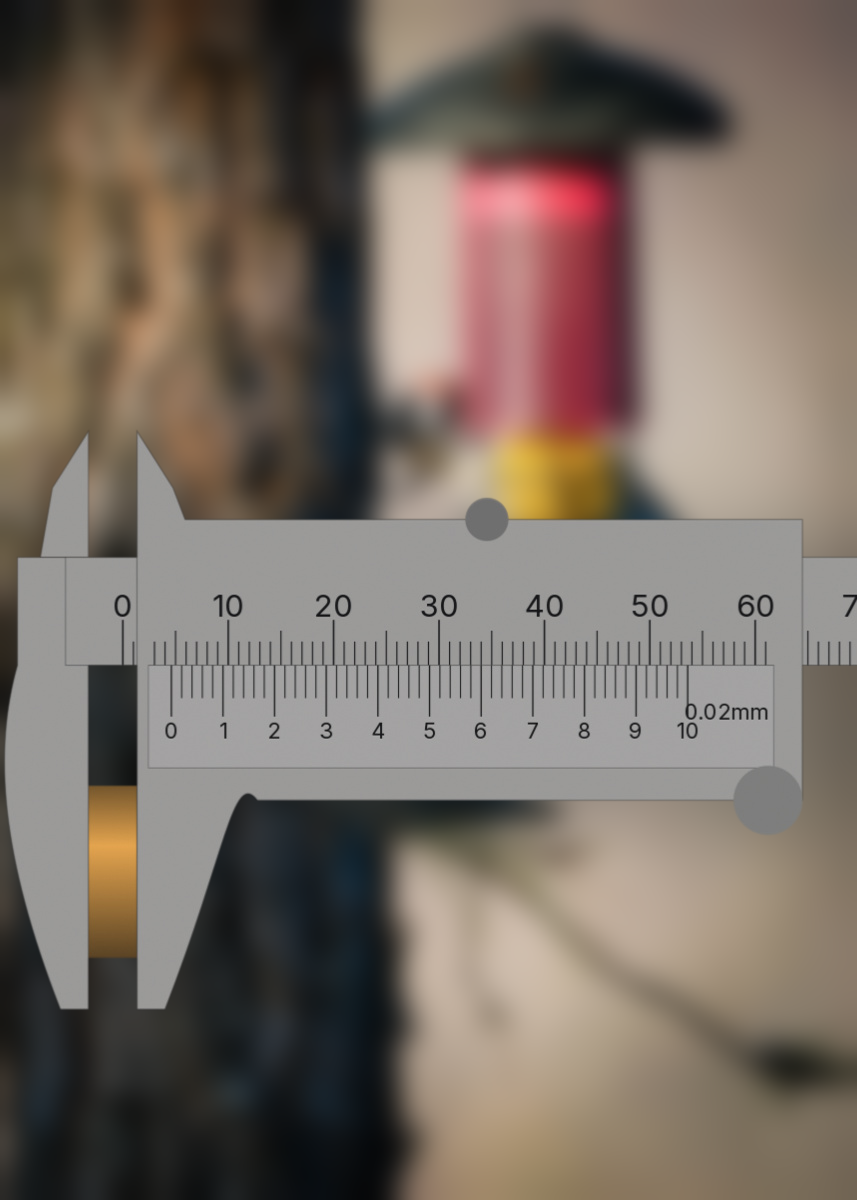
4.6 mm
